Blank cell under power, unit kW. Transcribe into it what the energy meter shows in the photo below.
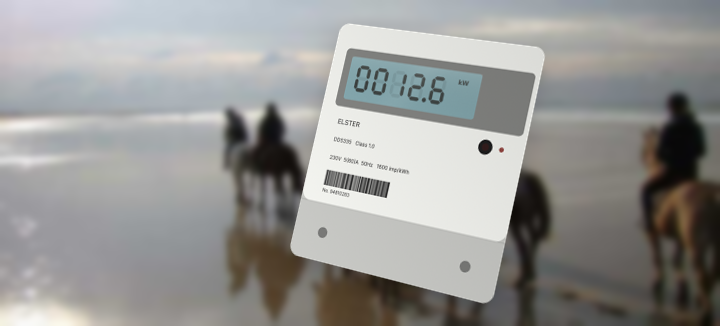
12.6 kW
